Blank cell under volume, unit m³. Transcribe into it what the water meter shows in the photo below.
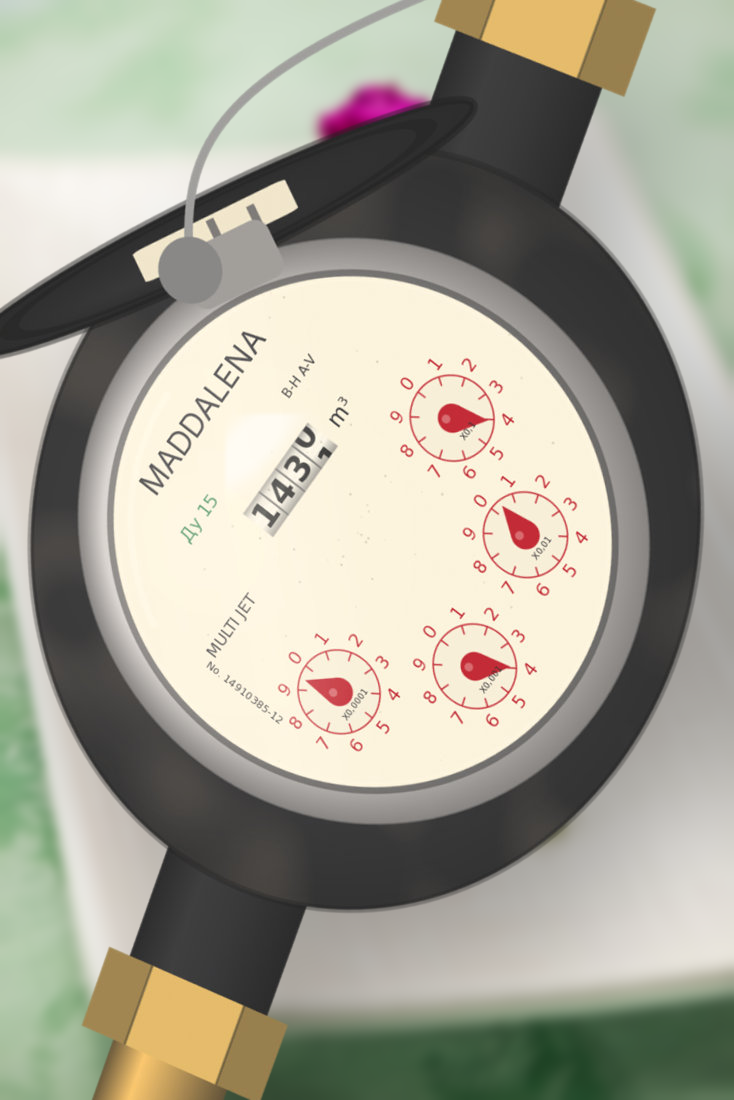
1430.4039 m³
